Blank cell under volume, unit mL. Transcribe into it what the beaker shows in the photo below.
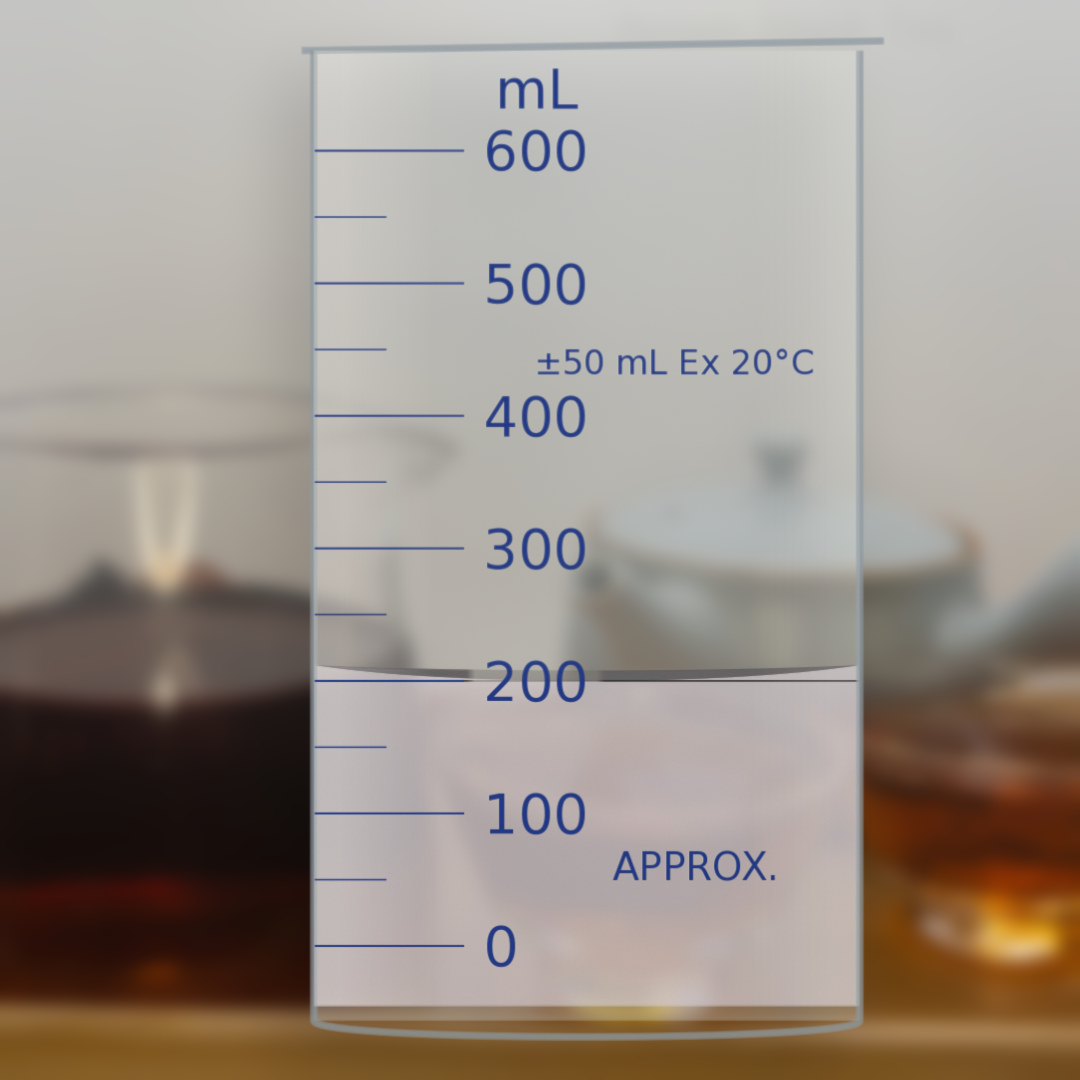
200 mL
